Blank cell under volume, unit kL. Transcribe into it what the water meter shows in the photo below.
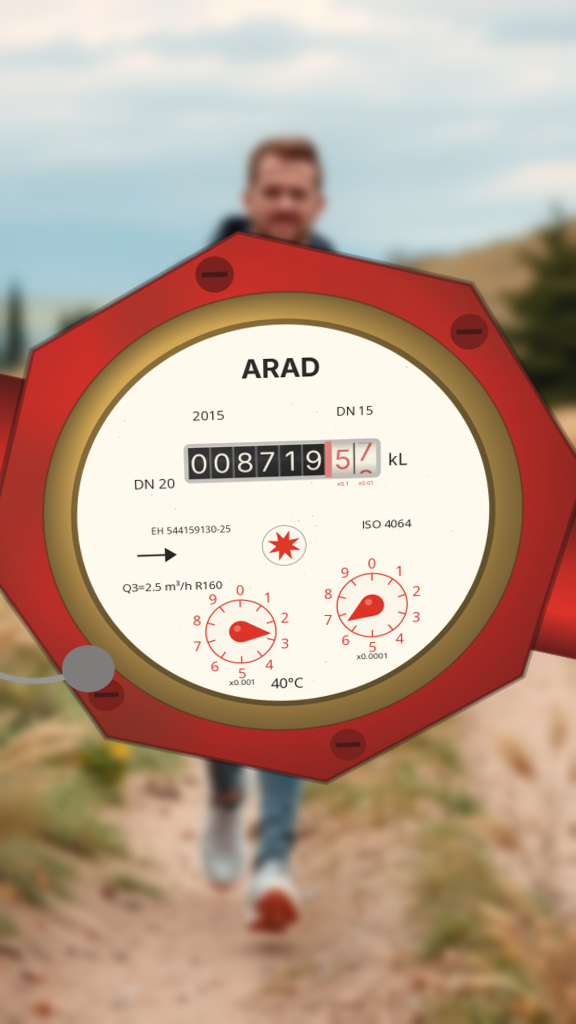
8719.5726 kL
